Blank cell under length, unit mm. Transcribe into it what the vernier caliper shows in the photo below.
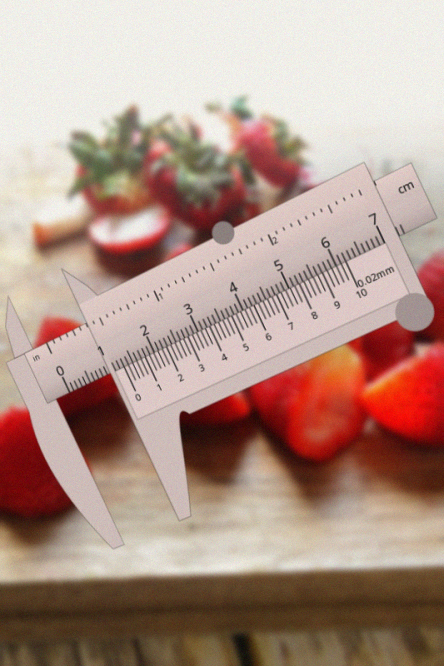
13.0 mm
